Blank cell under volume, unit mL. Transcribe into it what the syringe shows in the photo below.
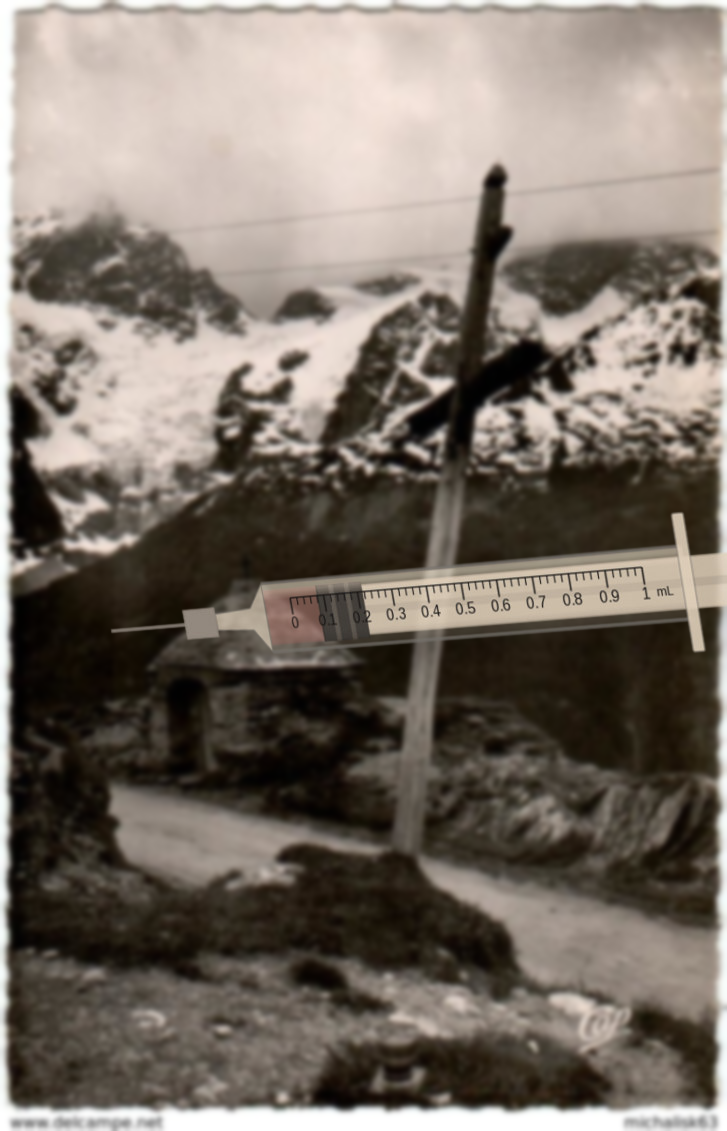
0.08 mL
